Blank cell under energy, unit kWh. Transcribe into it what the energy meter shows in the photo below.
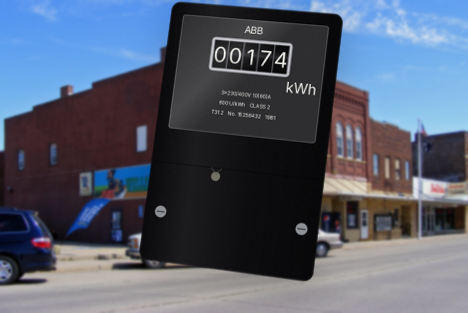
174 kWh
